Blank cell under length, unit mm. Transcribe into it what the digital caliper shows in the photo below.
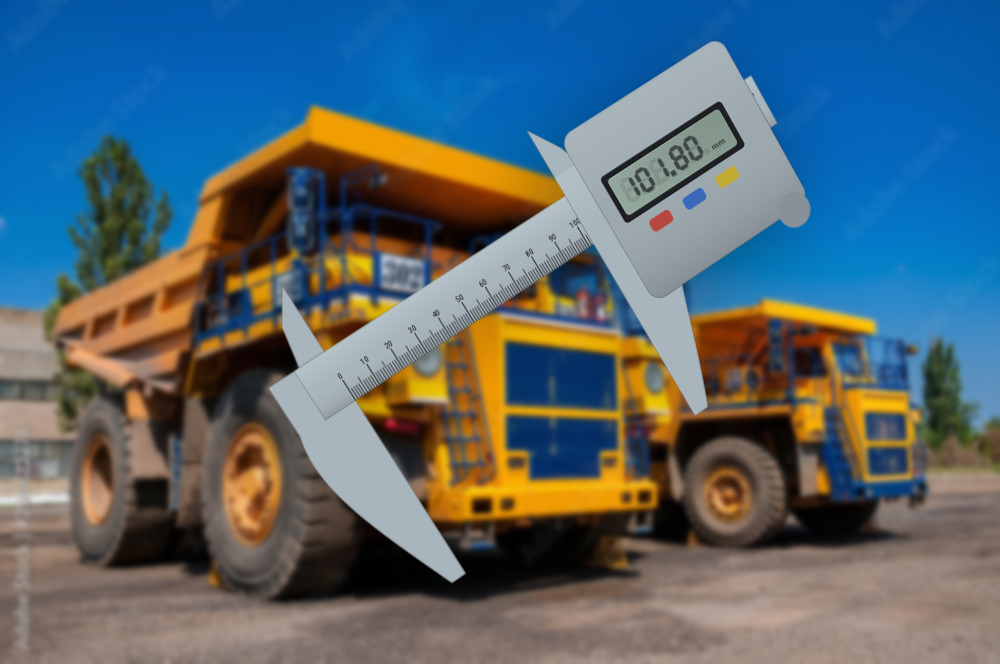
101.80 mm
